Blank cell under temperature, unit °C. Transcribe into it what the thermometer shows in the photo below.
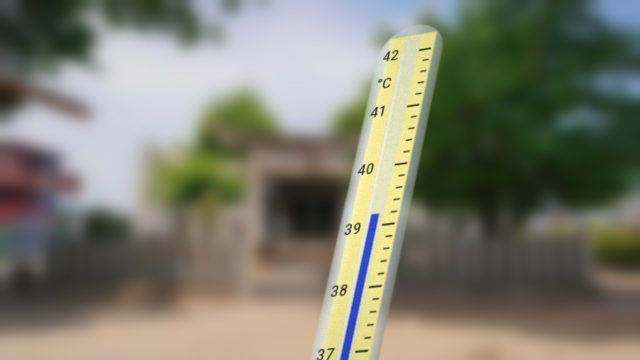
39.2 °C
